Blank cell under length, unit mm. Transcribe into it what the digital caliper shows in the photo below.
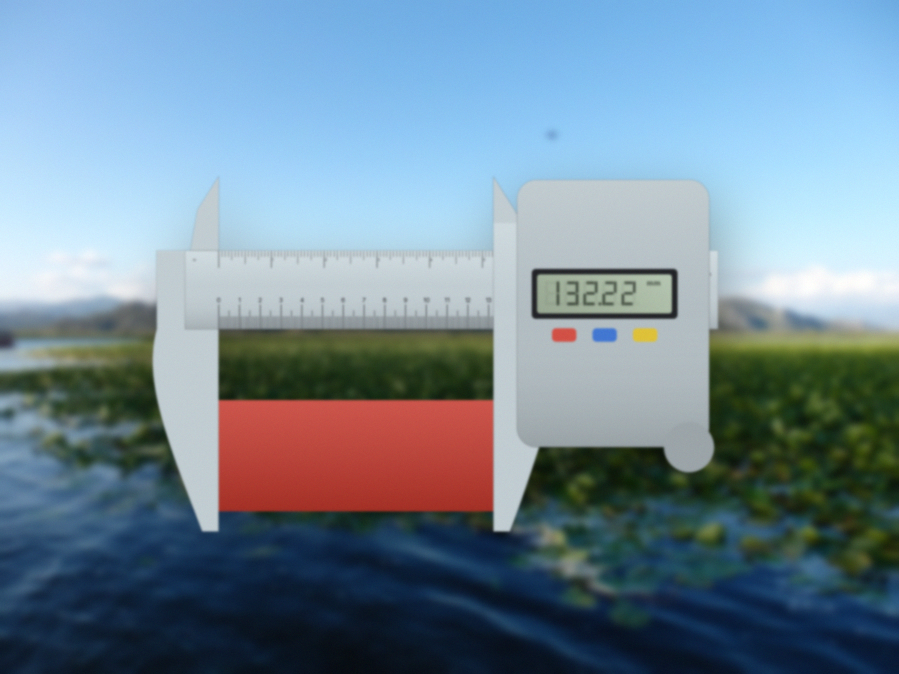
132.22 mm
